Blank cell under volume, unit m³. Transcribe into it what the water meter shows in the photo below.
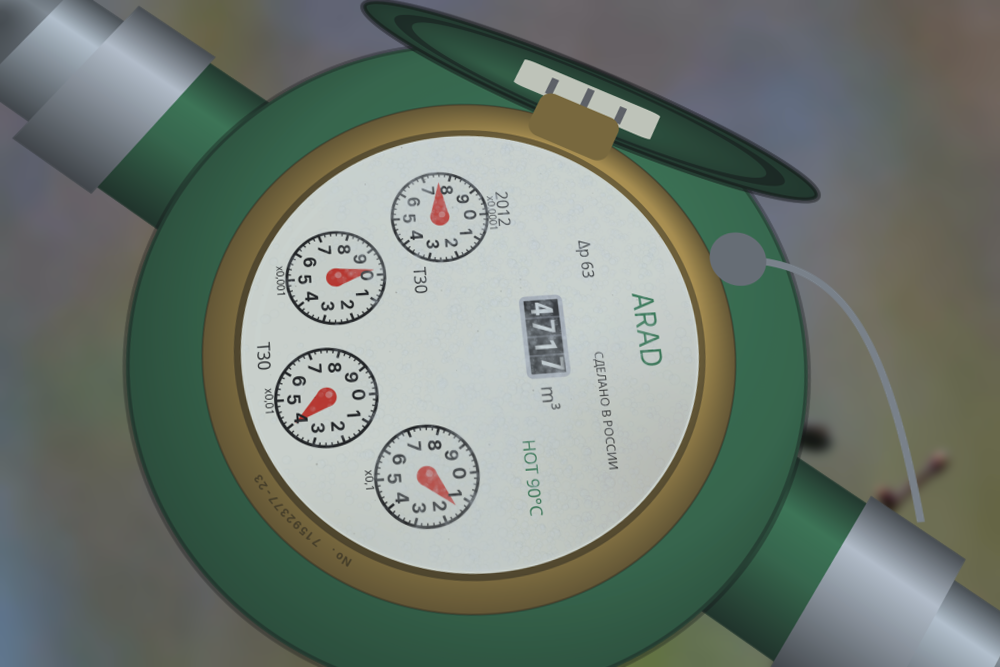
4717.1397 m³
